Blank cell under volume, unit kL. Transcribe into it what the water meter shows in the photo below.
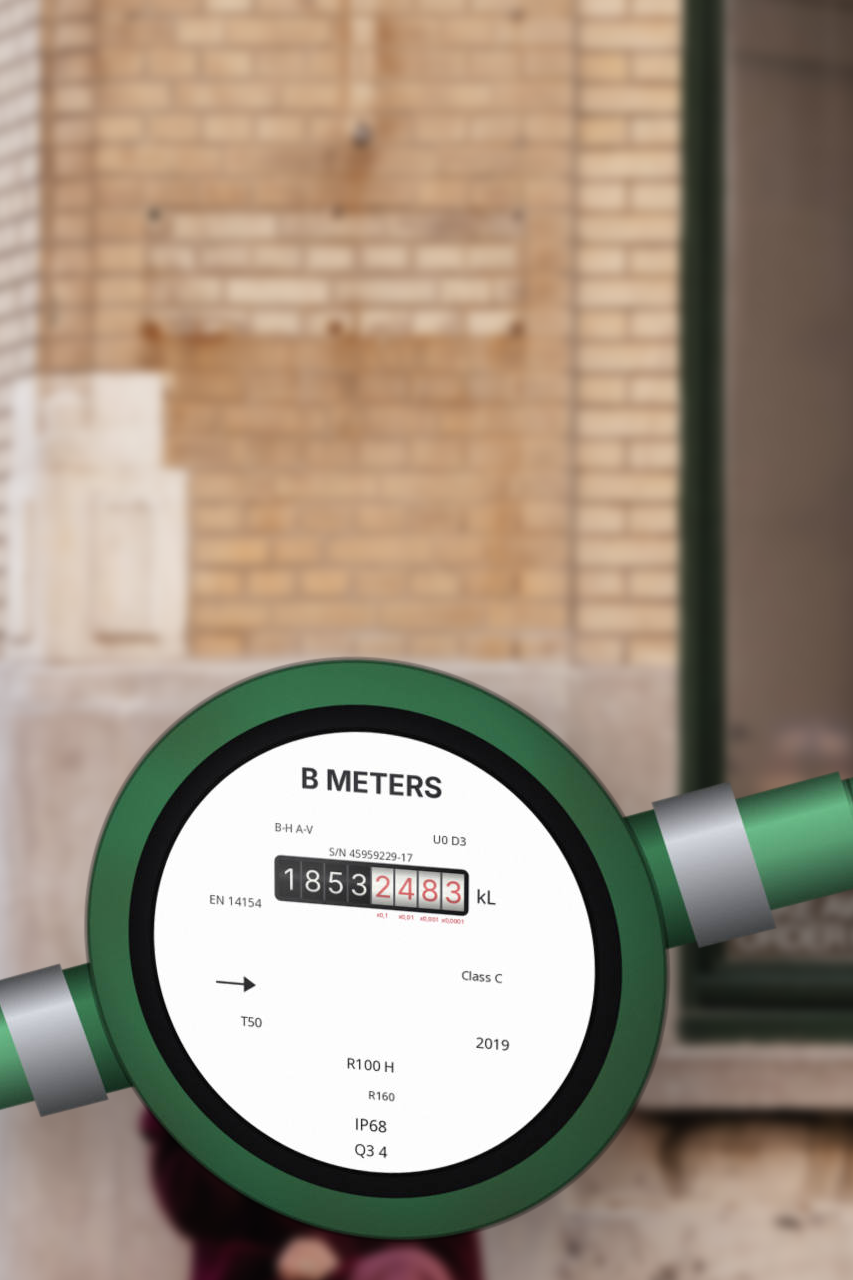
1853.2483 kL
